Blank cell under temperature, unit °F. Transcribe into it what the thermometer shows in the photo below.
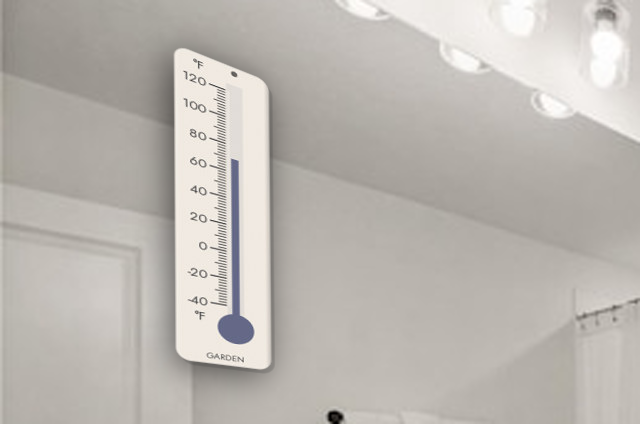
70 °F
